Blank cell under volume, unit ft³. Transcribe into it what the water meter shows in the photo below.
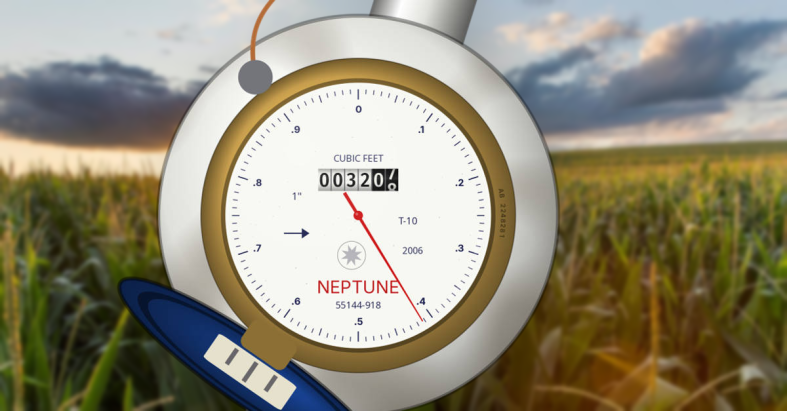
3207.41 ft³
